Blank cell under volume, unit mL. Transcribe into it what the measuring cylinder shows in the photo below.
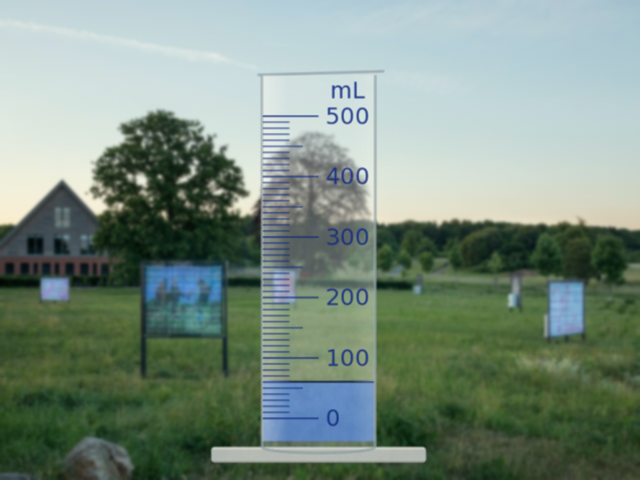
60 mL
